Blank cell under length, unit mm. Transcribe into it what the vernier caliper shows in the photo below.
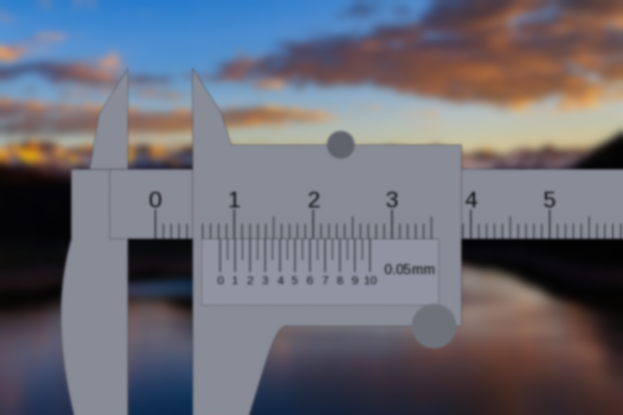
8.2 mm
